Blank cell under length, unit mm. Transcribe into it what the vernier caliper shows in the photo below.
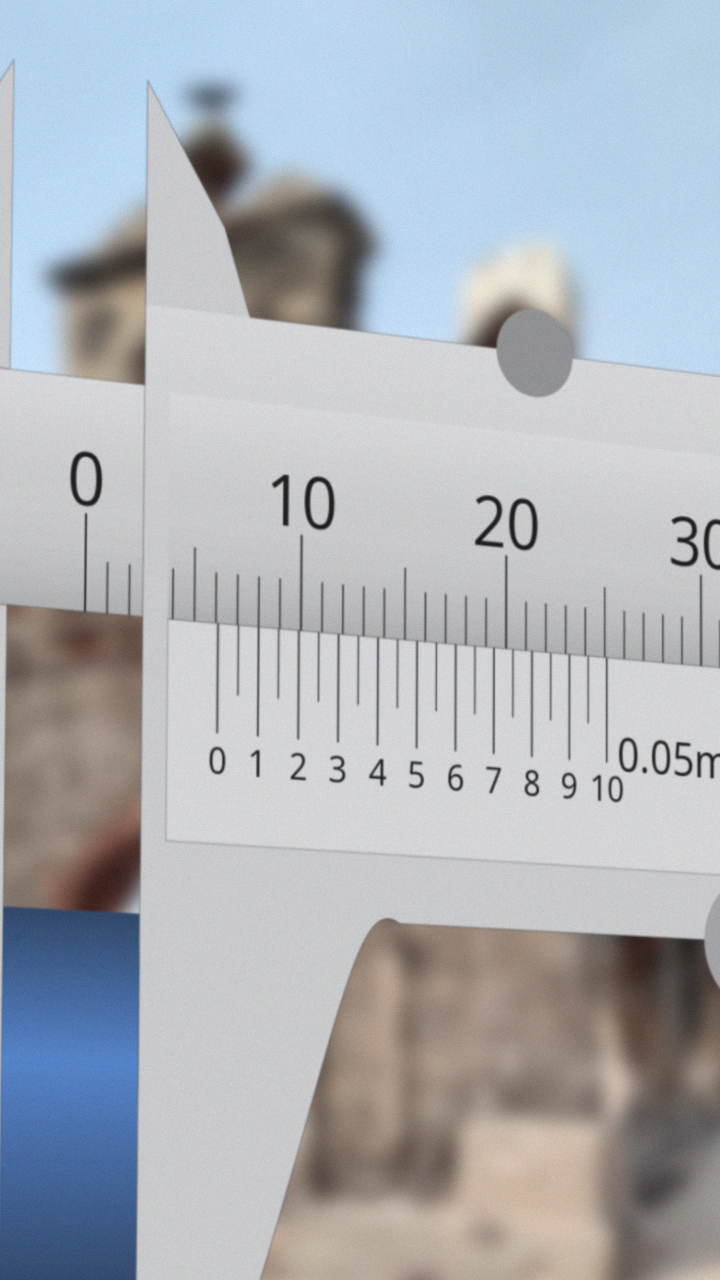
6.1 mm
